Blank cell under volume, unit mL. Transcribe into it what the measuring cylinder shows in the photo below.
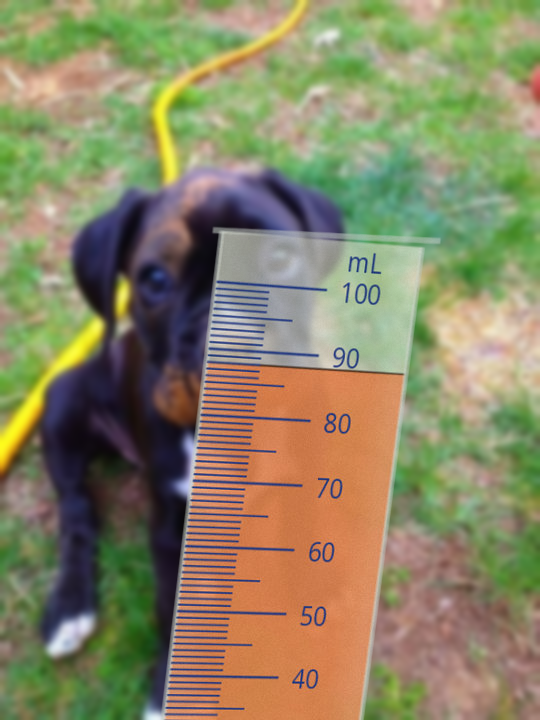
88 mL
